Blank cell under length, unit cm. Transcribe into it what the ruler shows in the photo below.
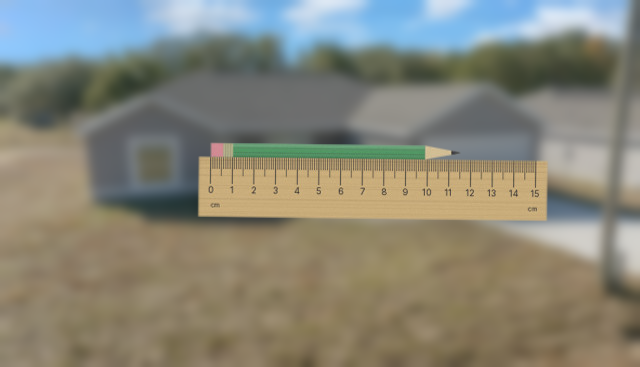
11.5 cm
